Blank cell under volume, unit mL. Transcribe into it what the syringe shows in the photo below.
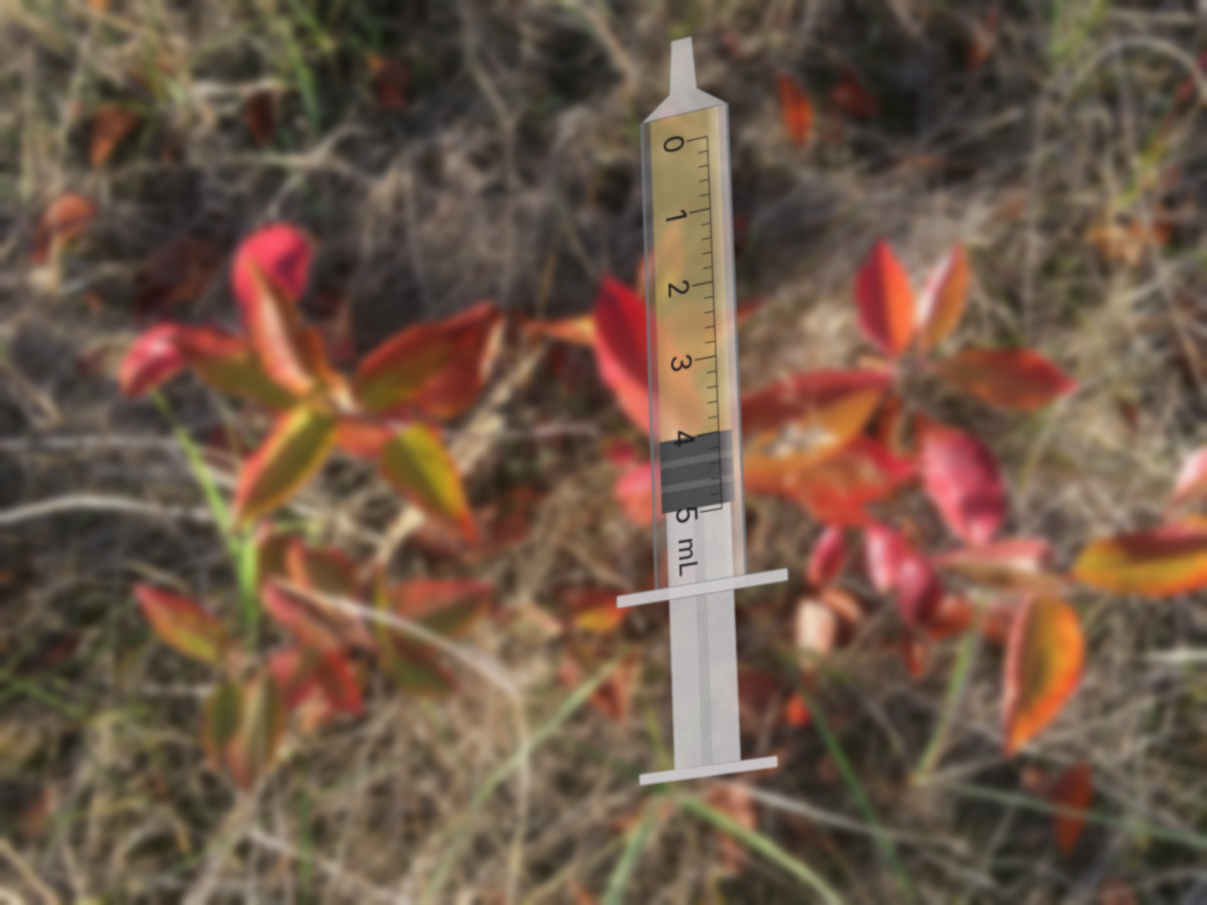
4 mL
